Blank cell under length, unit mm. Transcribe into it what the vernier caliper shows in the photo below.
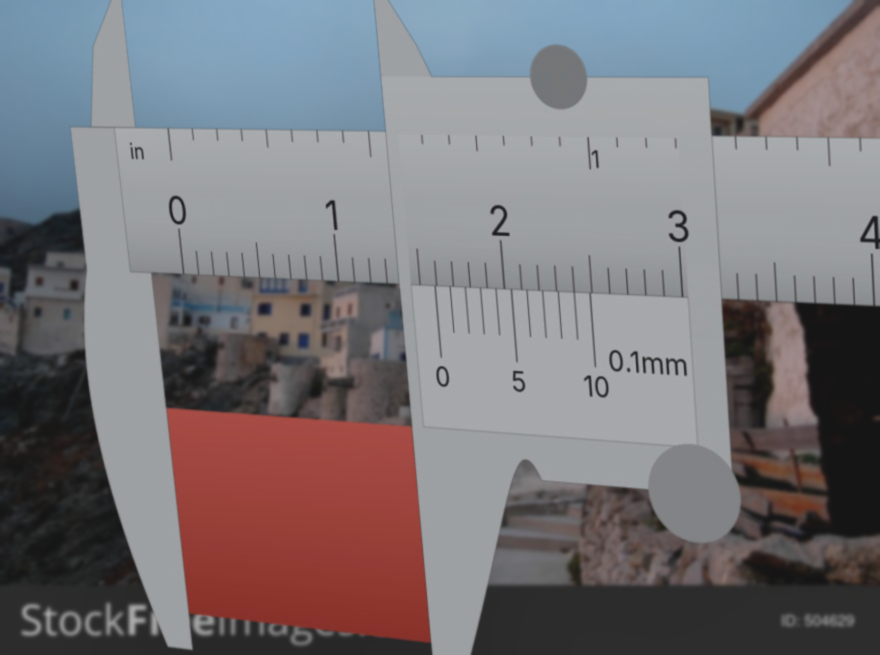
15.9 mm
